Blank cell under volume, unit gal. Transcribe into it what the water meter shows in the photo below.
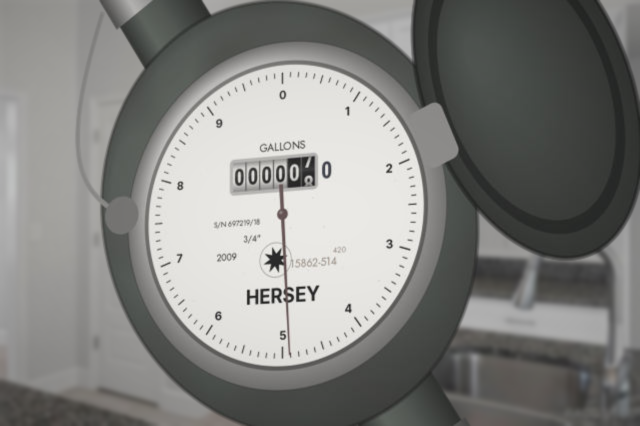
74.9 gal
